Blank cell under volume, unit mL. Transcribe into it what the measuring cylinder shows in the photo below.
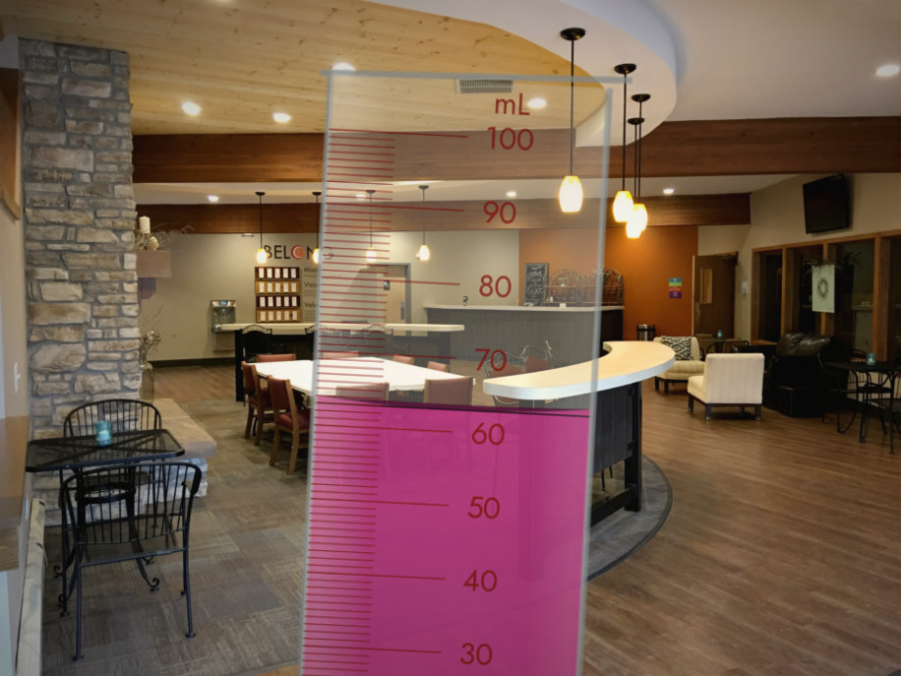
63 mL
